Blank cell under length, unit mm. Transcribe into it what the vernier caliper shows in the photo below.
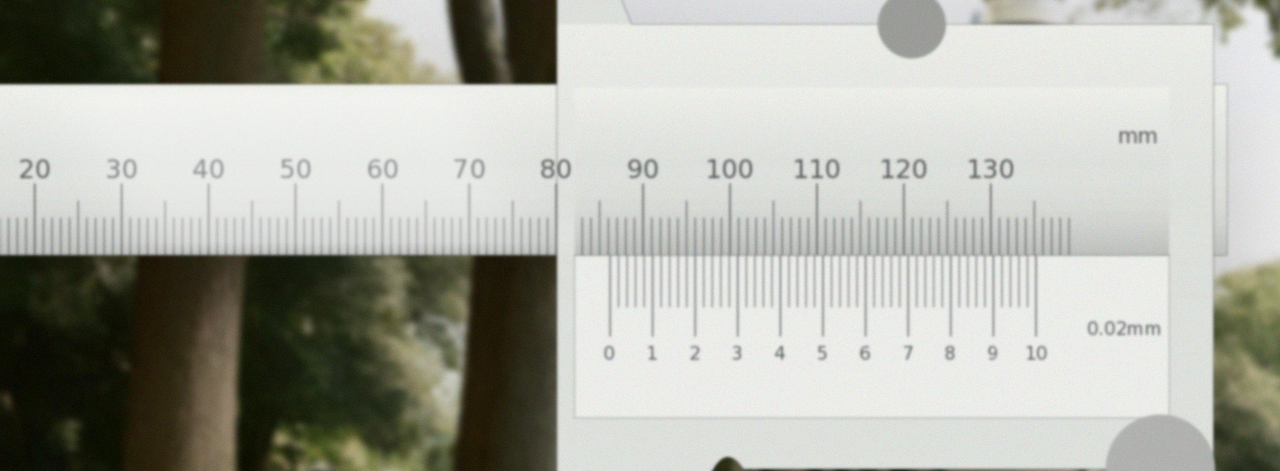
86.2 mm
